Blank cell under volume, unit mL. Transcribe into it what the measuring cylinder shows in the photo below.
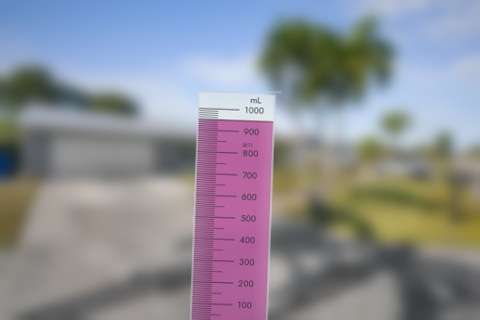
950 mL
